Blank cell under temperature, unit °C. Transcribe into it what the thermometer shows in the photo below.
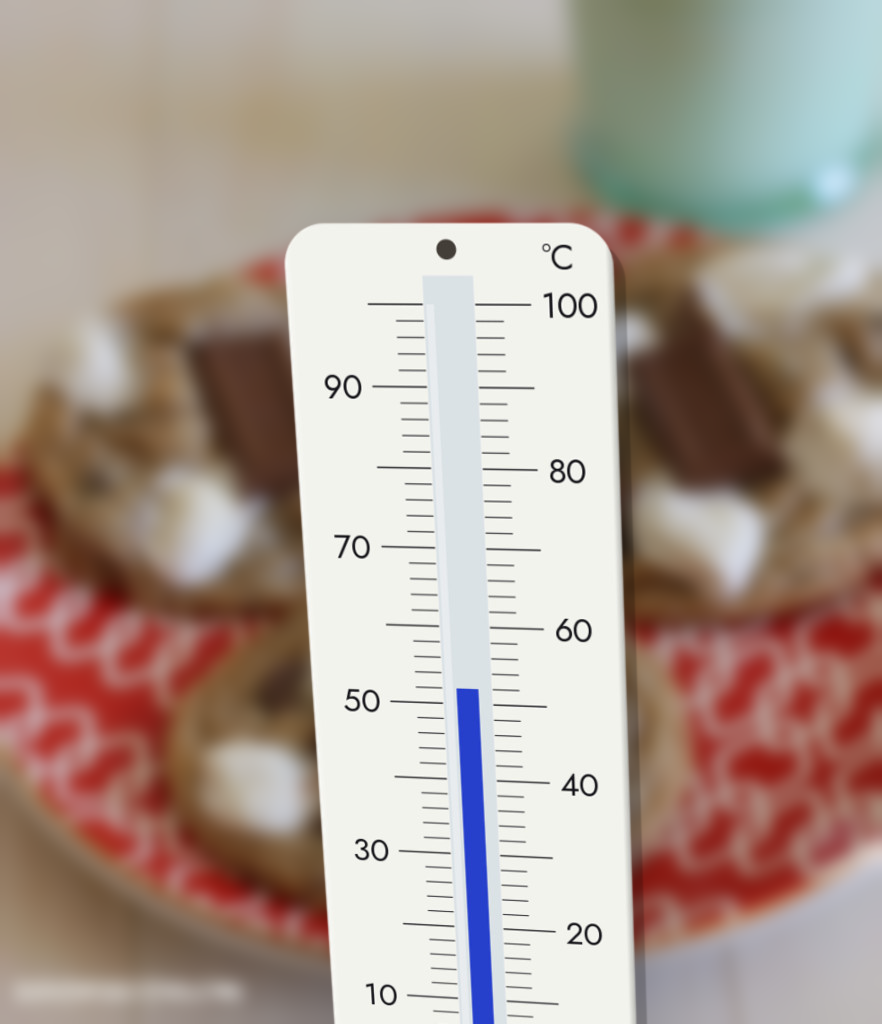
52 °C
